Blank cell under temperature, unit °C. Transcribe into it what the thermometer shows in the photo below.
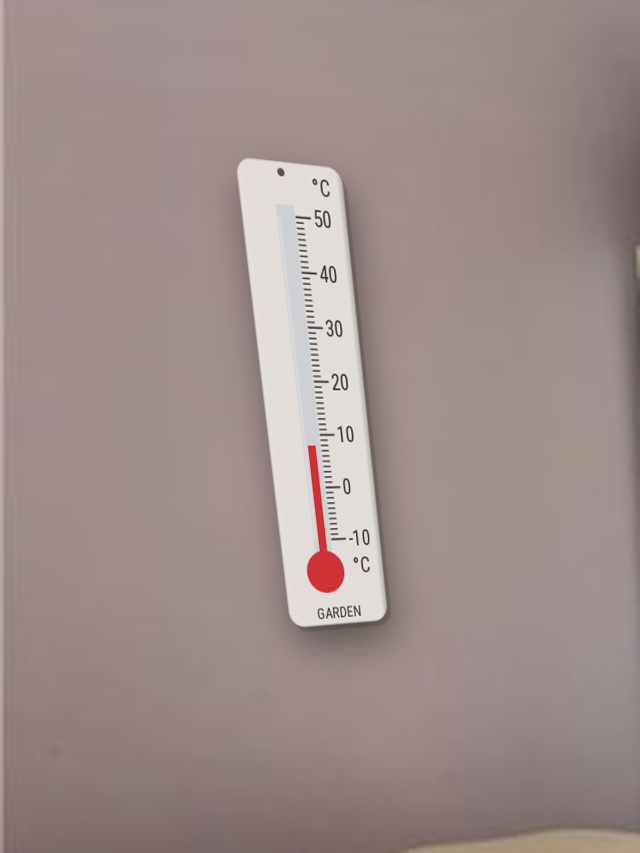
8 °C
